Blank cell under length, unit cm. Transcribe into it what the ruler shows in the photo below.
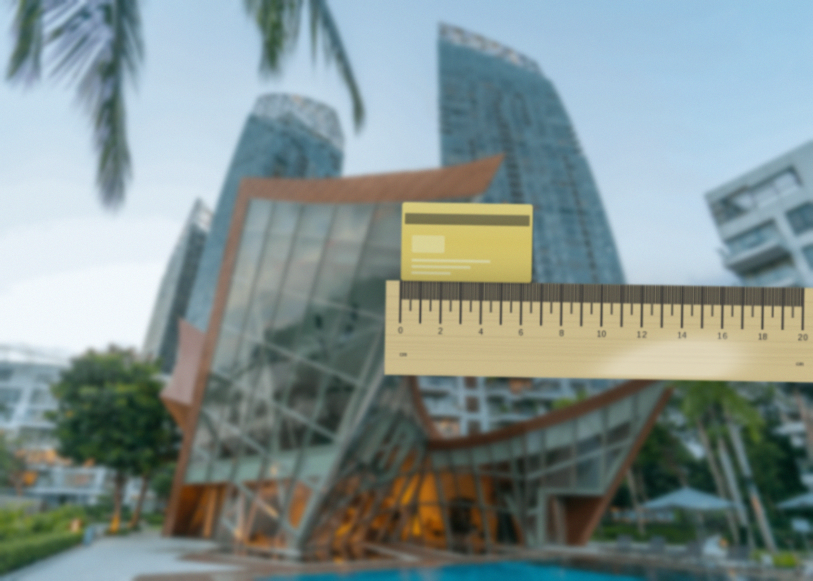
6.5 cm
